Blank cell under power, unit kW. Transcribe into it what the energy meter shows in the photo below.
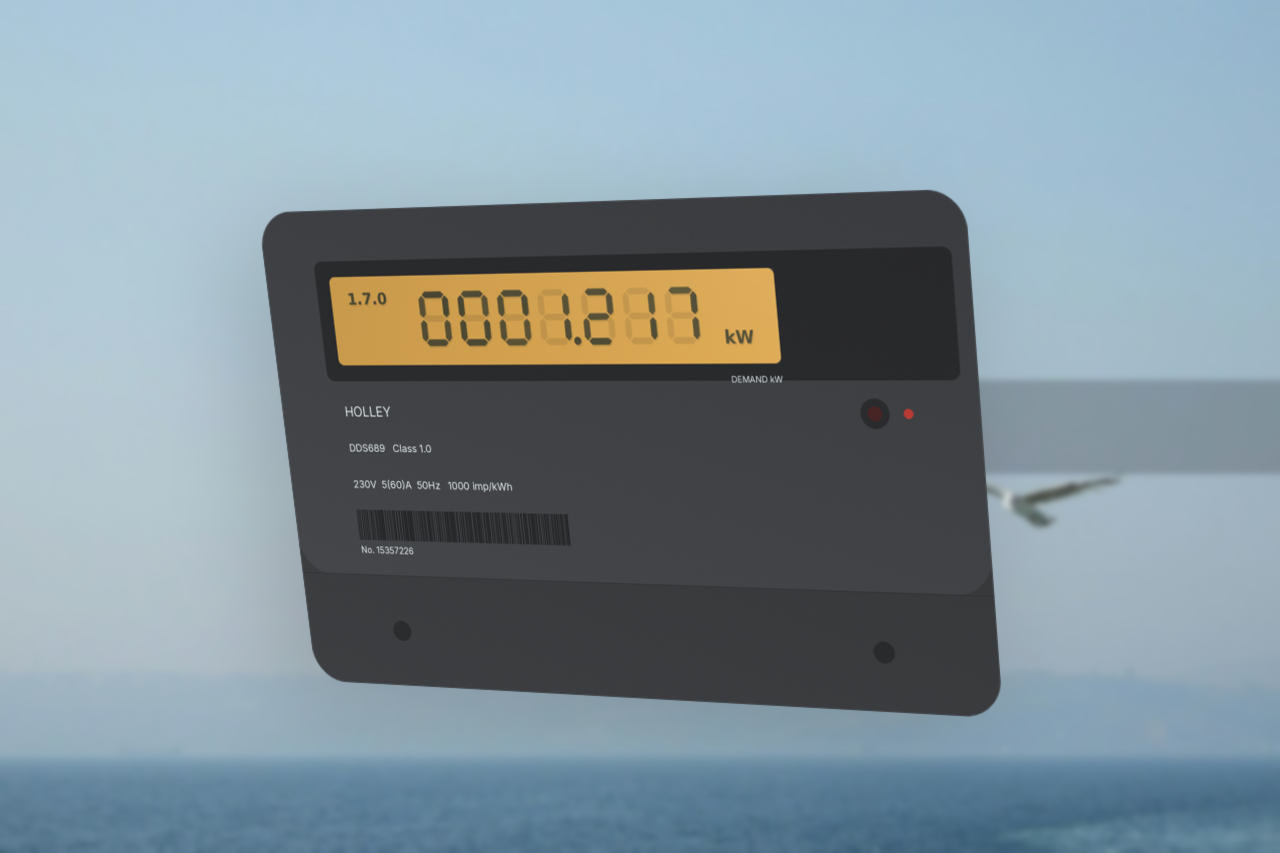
1.217 kW
